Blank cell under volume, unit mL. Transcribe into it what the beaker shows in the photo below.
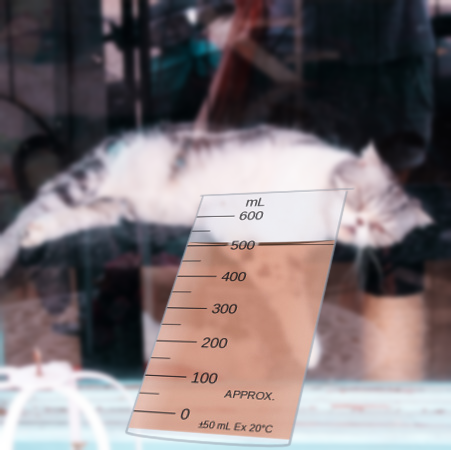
500 mL
